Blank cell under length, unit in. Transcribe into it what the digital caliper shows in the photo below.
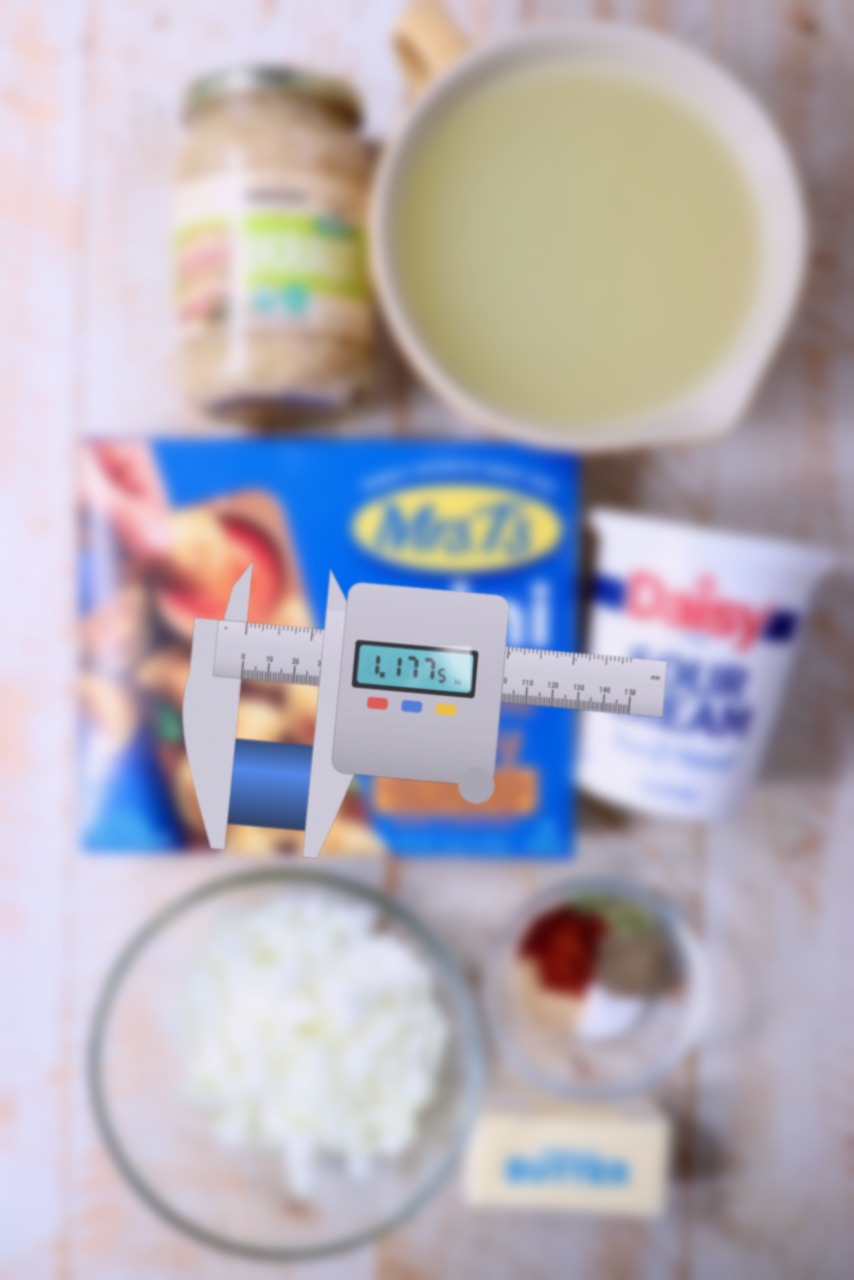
1.1775 in
